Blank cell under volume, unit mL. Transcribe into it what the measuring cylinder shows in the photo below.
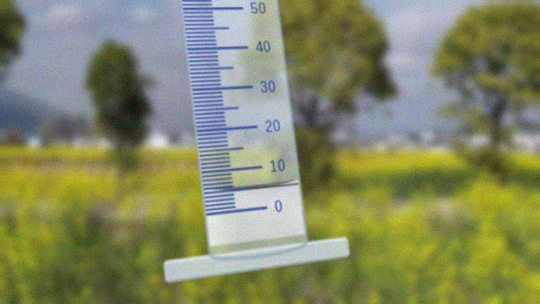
5 mL
